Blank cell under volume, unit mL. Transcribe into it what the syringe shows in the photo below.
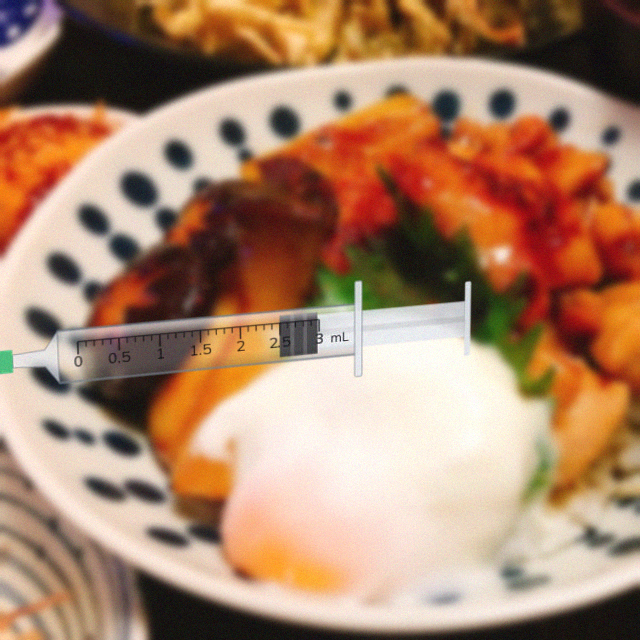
2.5 mL
